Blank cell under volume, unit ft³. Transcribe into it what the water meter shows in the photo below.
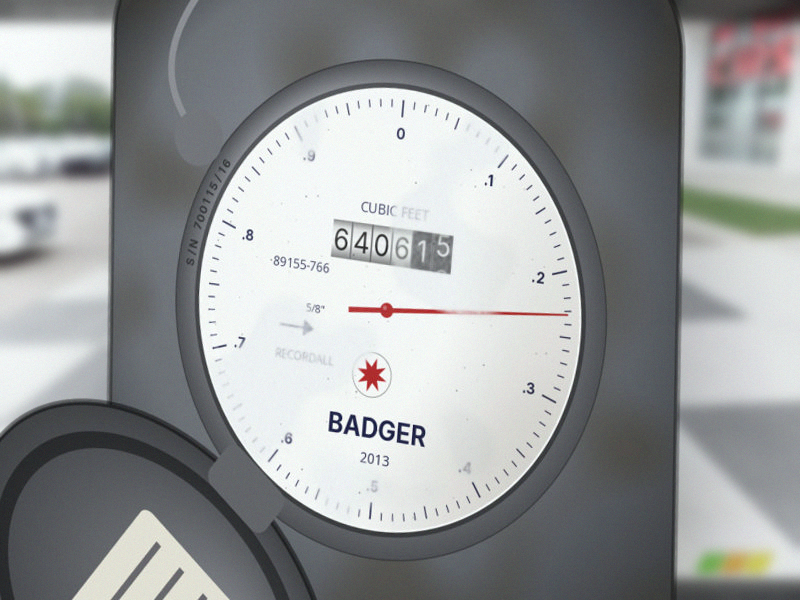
640615.23 ft³
